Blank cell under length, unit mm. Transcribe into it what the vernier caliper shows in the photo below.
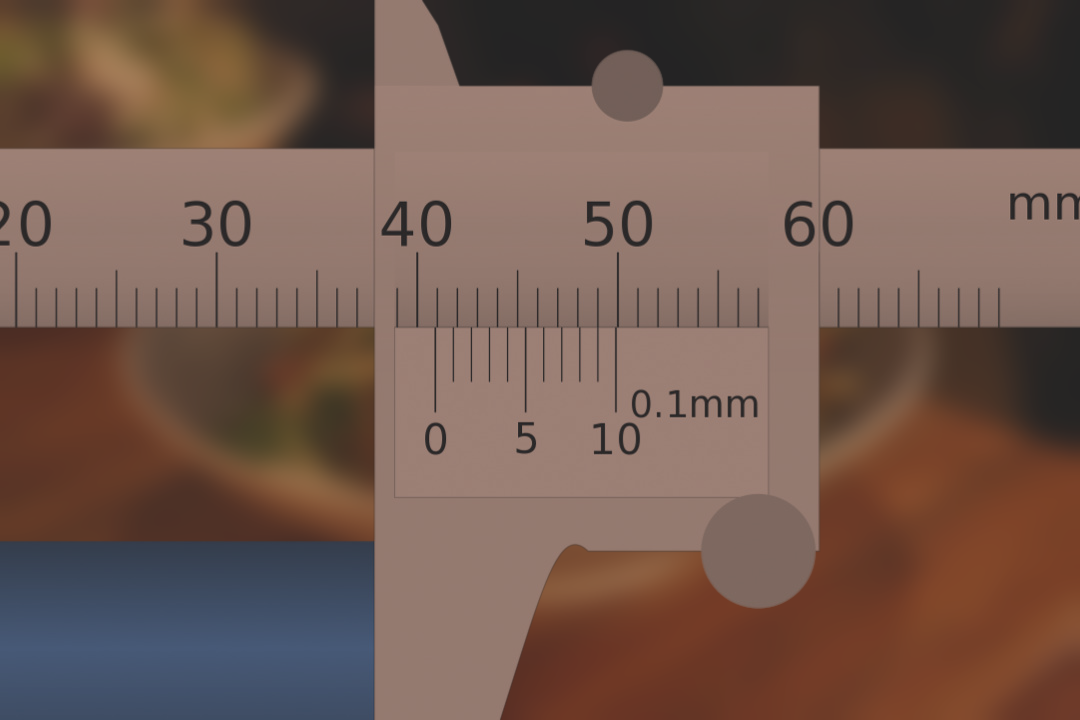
40.9 mm
